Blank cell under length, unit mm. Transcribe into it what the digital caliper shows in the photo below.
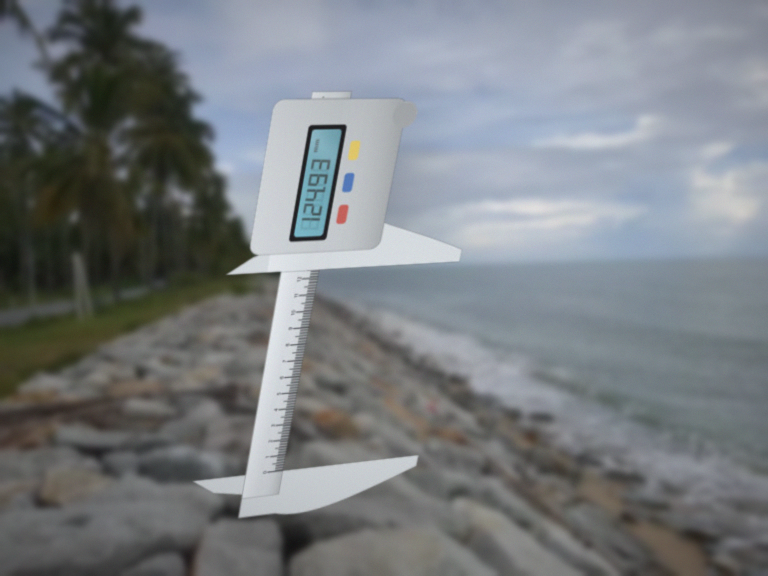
124.93 mm
